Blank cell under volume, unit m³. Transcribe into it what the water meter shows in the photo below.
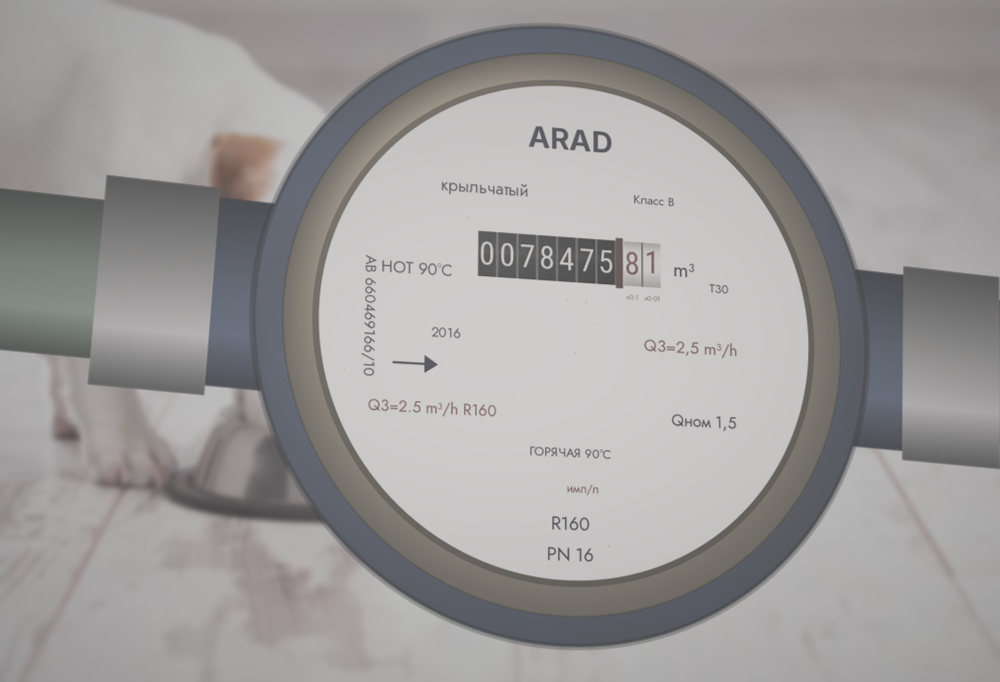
78475.81 m³
